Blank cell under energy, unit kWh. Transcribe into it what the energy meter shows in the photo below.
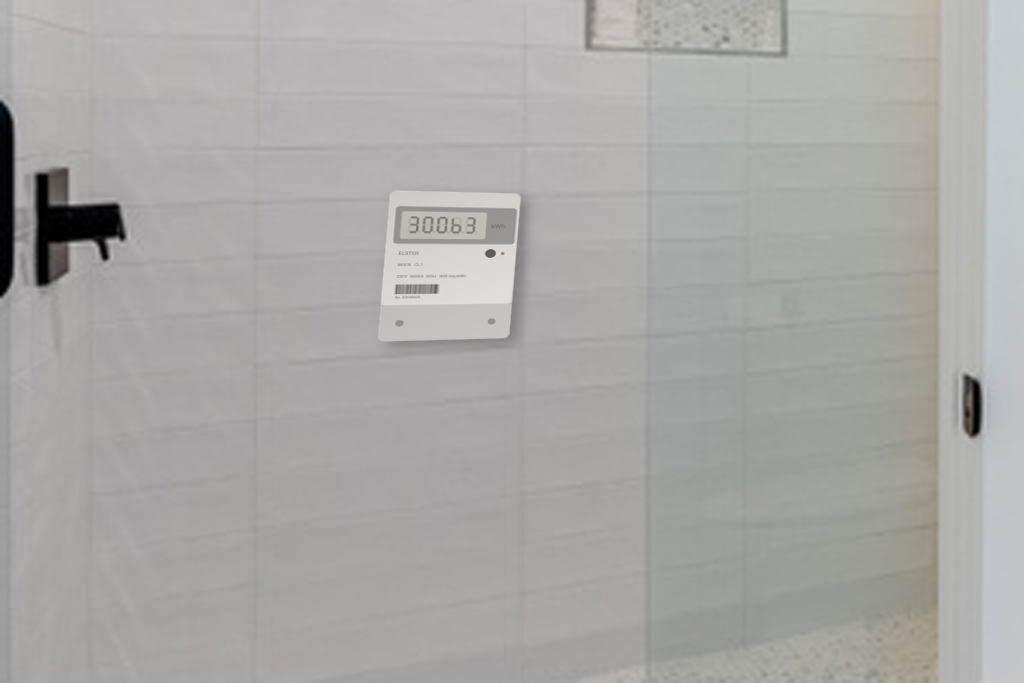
30063 kWh
